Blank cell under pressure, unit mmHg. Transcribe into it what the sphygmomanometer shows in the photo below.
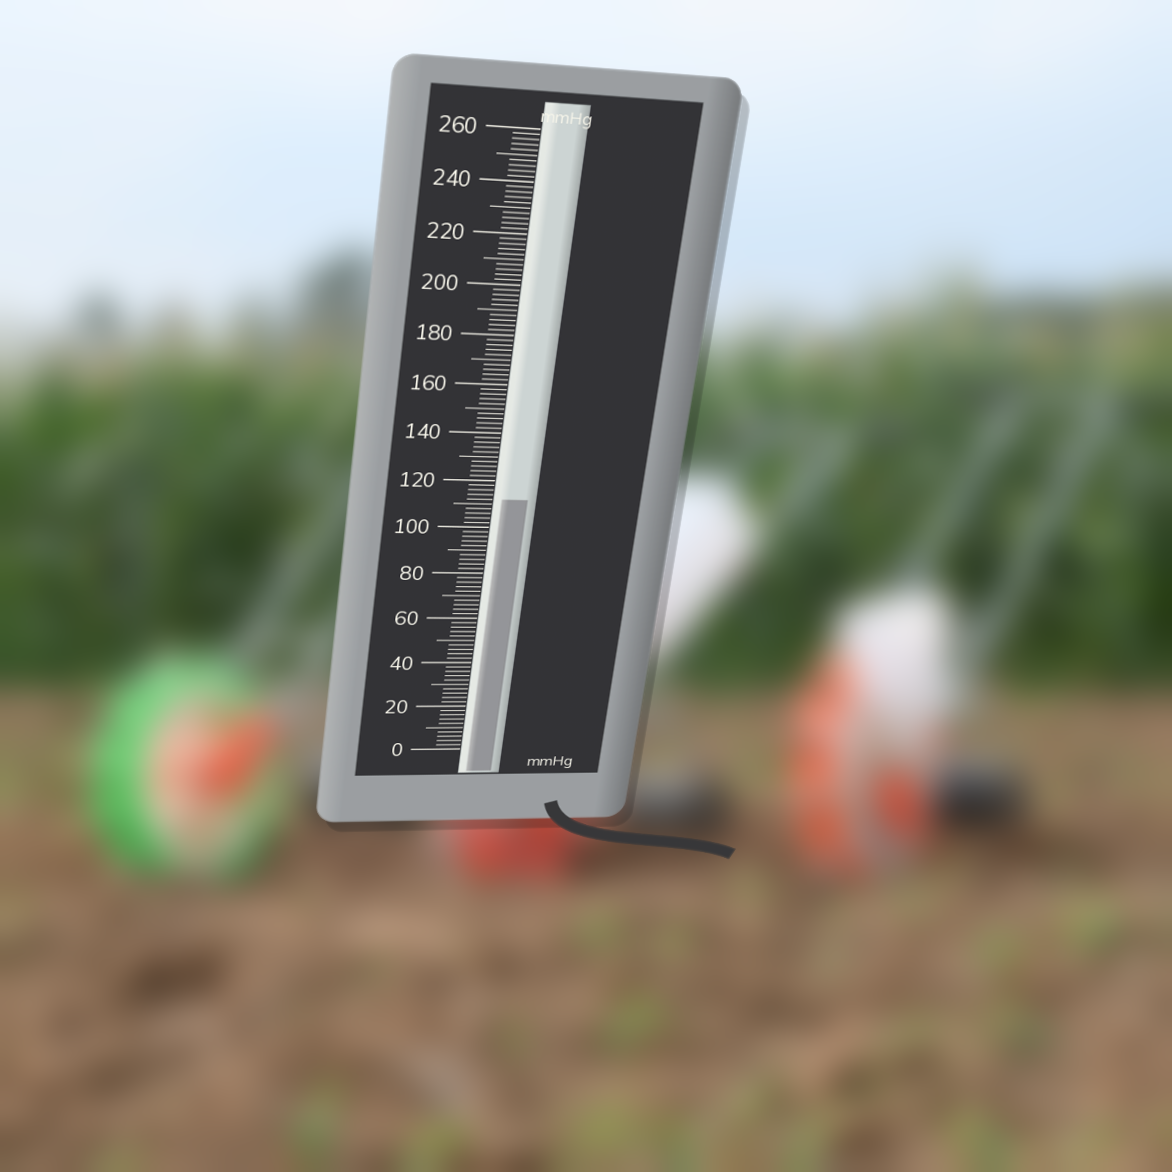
112 mmHg
